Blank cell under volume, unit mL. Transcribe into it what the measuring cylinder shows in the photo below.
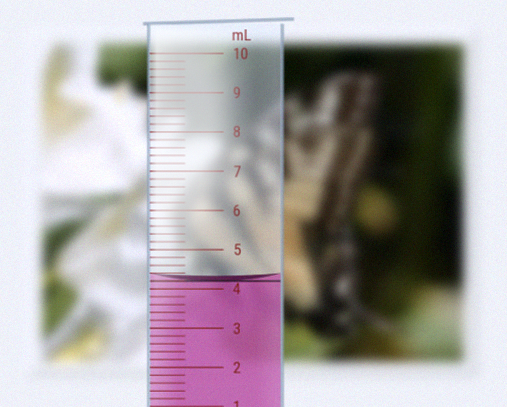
4.2 mL
